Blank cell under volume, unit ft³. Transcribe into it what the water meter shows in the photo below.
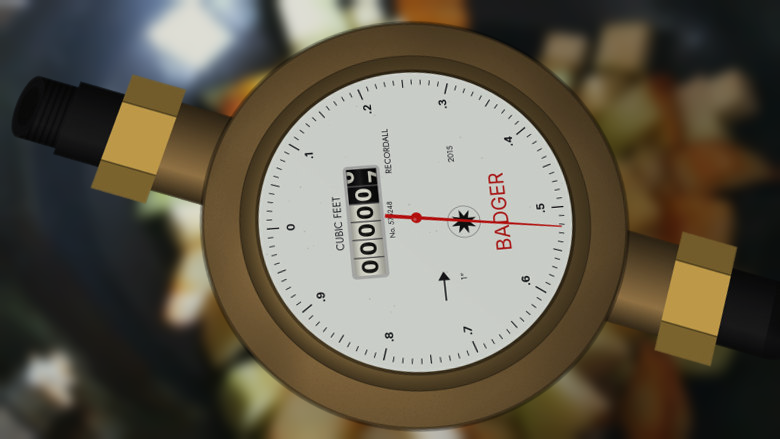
6.52 ft³
